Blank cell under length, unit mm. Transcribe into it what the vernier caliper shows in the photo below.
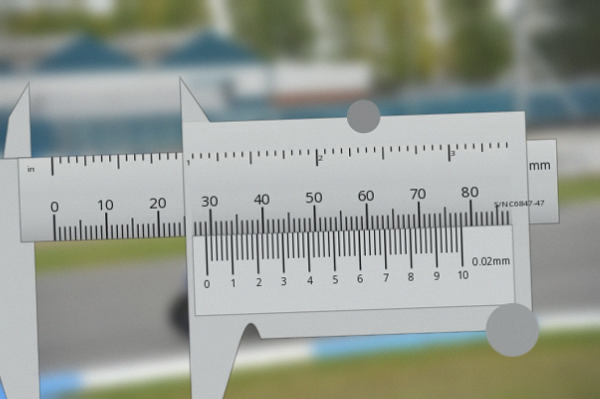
29.0 mm
